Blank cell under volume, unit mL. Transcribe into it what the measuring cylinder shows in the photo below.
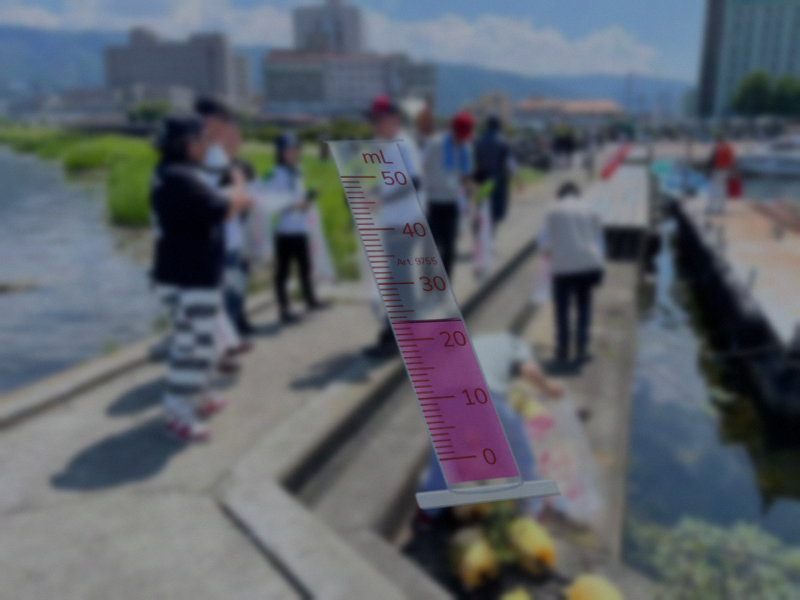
23 mL
